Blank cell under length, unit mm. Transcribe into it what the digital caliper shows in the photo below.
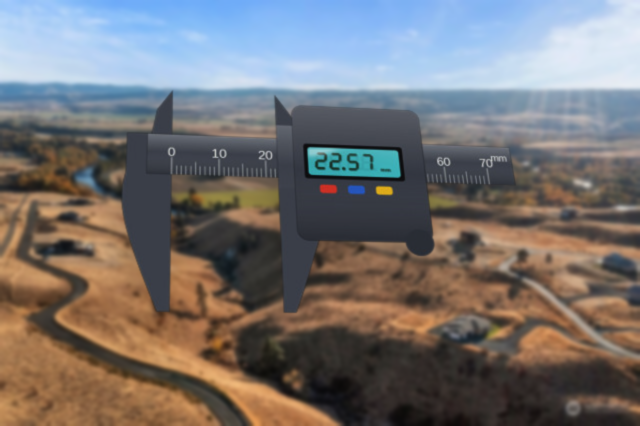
22.57 mm
